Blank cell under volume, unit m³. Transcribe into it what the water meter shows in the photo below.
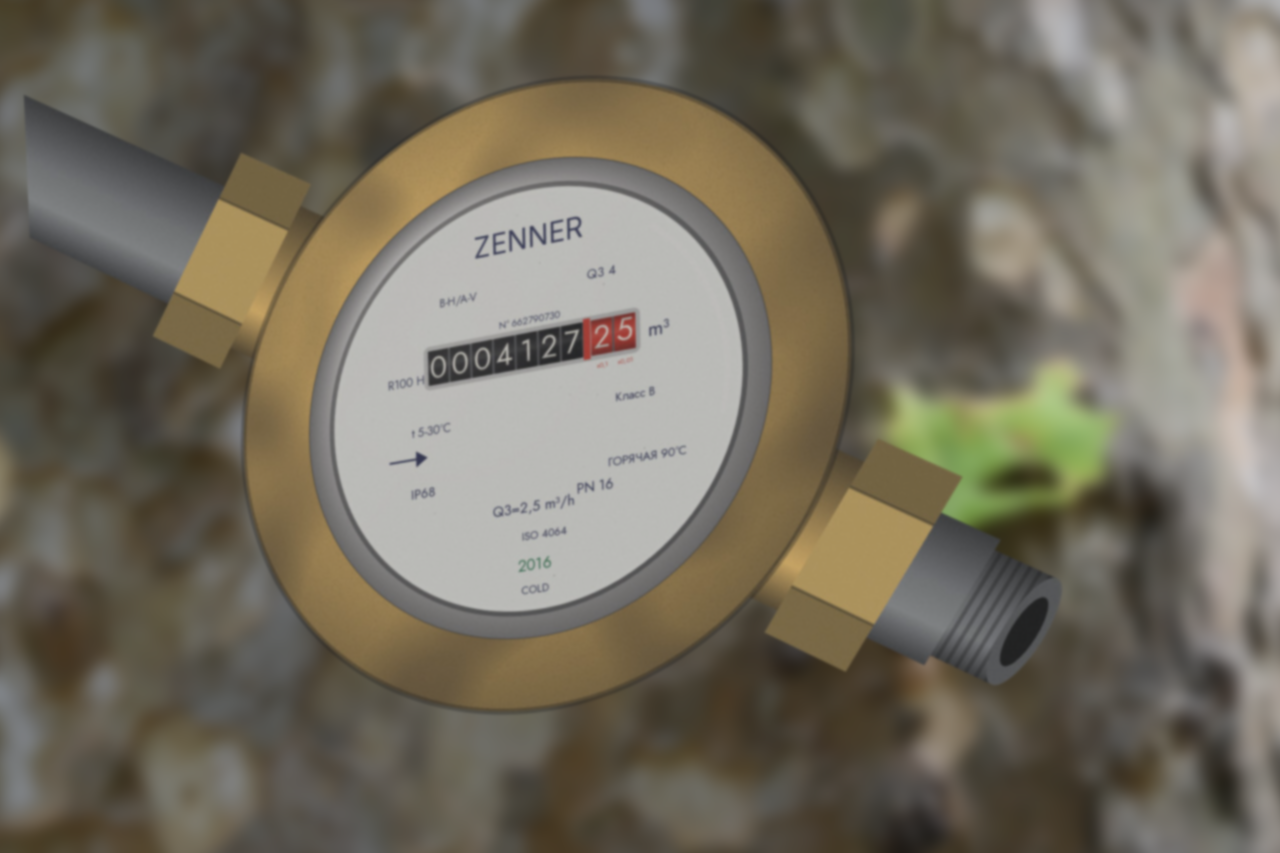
4127.25 m³
